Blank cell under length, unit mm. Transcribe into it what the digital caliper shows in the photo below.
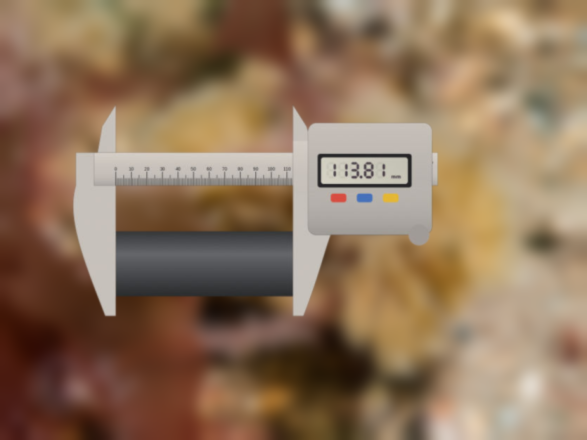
113.81 mm
